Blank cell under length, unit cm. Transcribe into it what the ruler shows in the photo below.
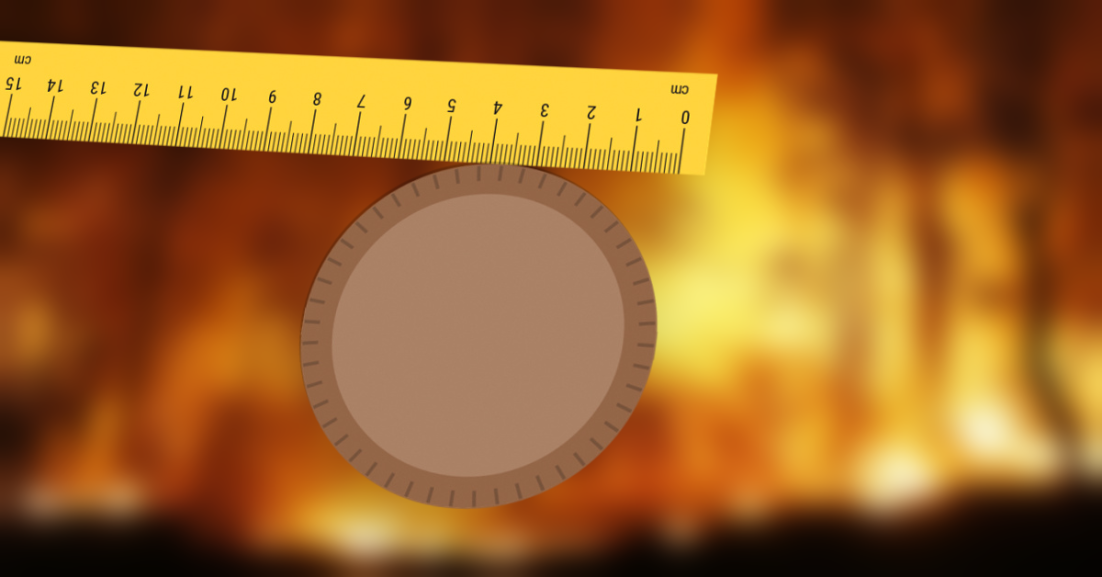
7.5 cm
